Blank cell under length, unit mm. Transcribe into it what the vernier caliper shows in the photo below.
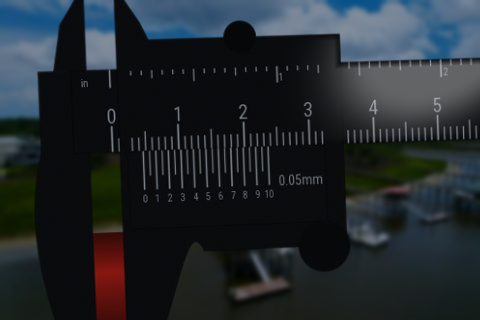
4.6 mm
